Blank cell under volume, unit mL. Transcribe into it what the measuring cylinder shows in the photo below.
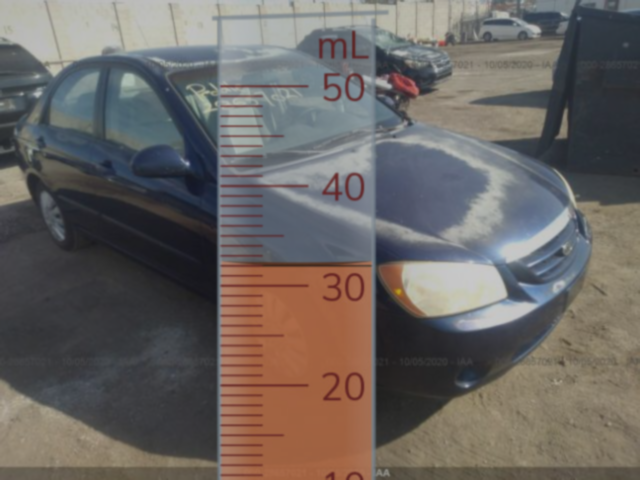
32 mL
